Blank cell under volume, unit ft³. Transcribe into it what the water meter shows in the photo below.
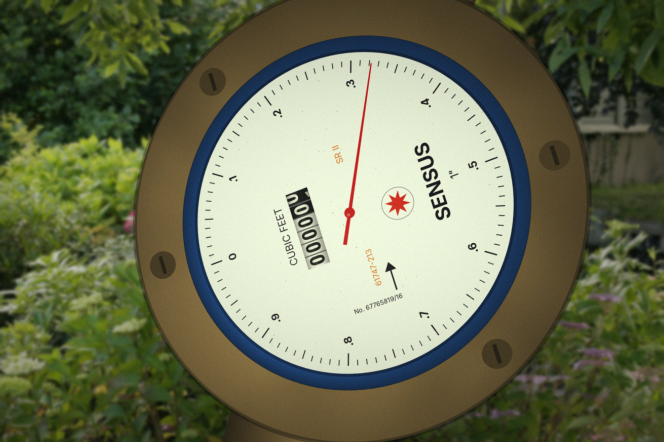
0.32 ft³
